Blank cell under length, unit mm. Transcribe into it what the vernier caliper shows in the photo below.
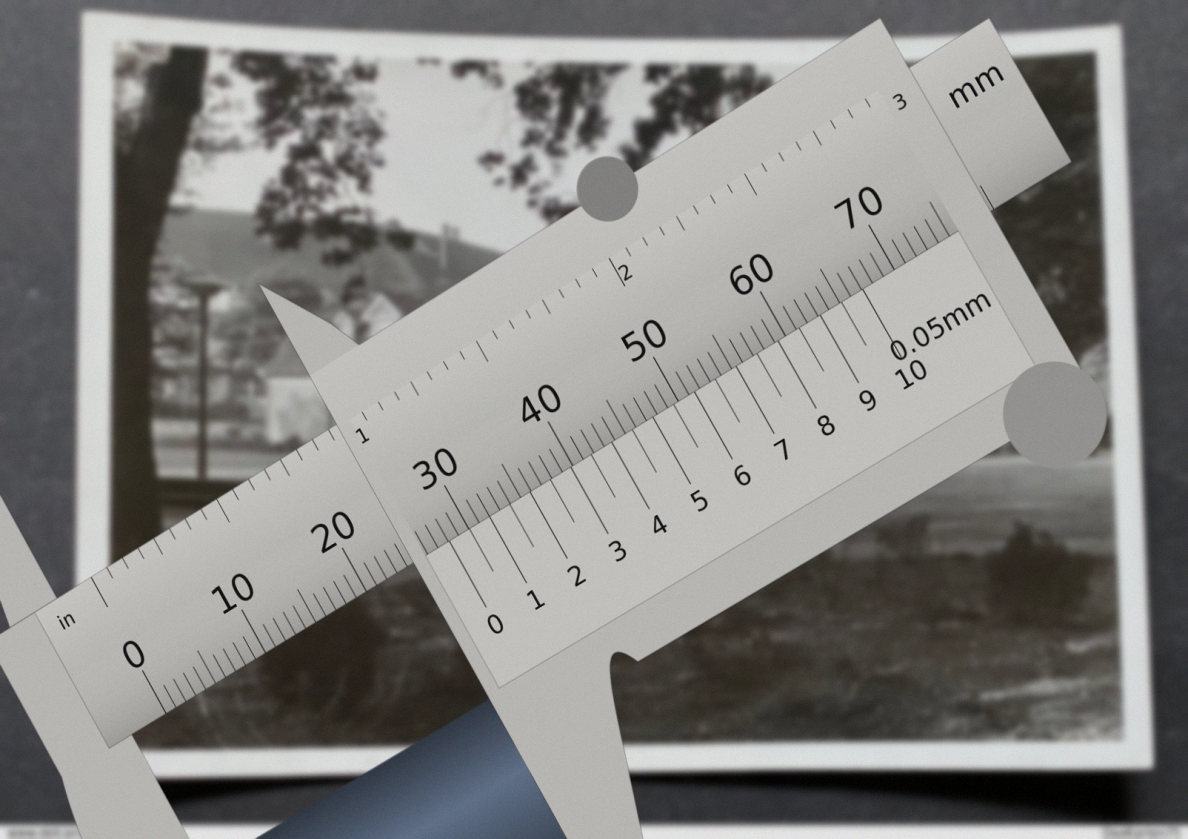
28.1 mm
